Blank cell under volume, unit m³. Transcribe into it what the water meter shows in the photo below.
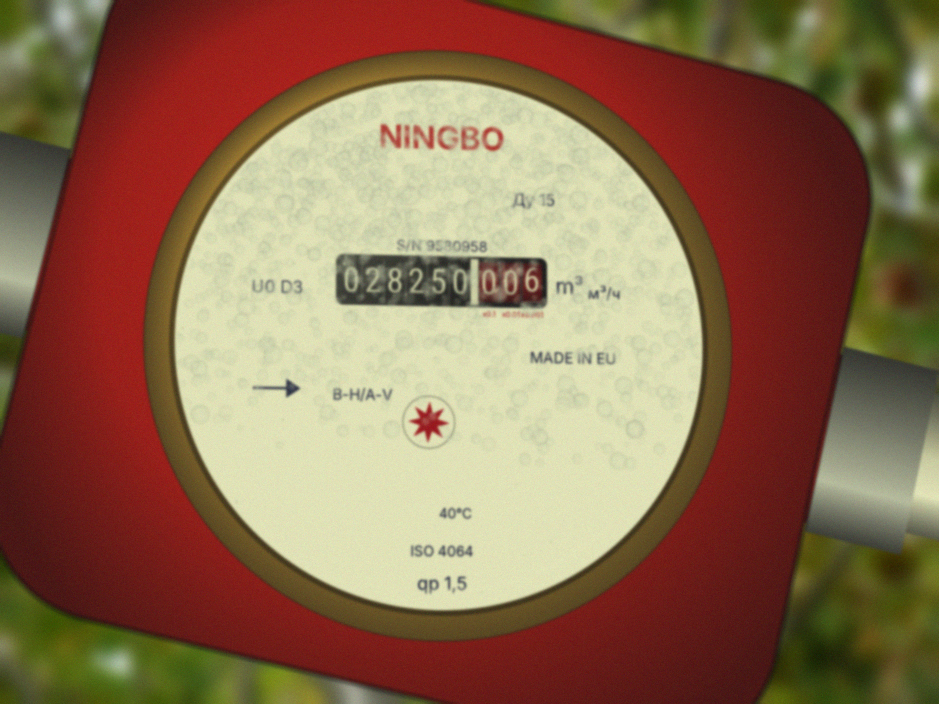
28250.006 m³
